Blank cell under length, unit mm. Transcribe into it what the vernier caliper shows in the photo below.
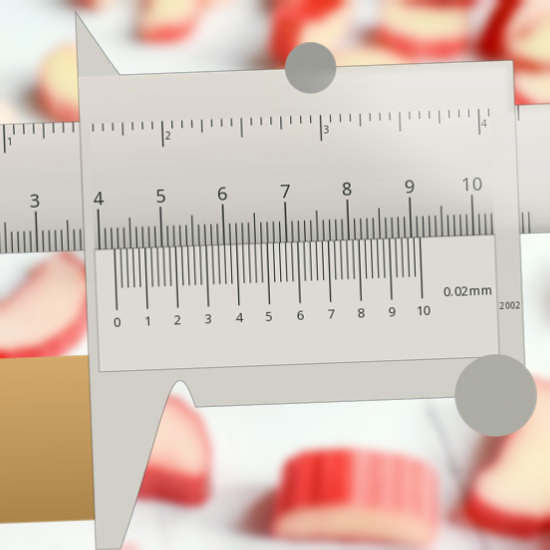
42.4 mm
